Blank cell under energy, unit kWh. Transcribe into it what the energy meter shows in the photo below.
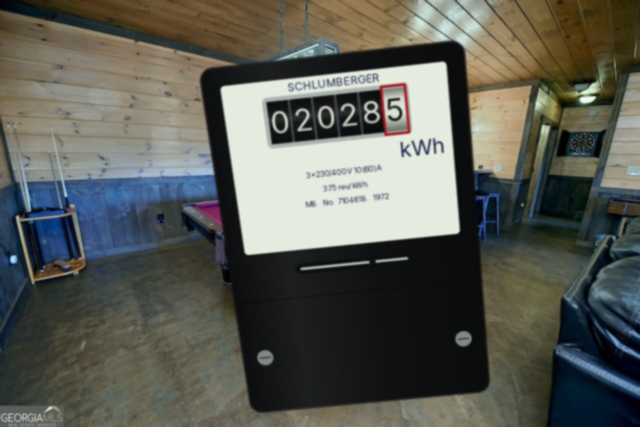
2028.5 kWh
